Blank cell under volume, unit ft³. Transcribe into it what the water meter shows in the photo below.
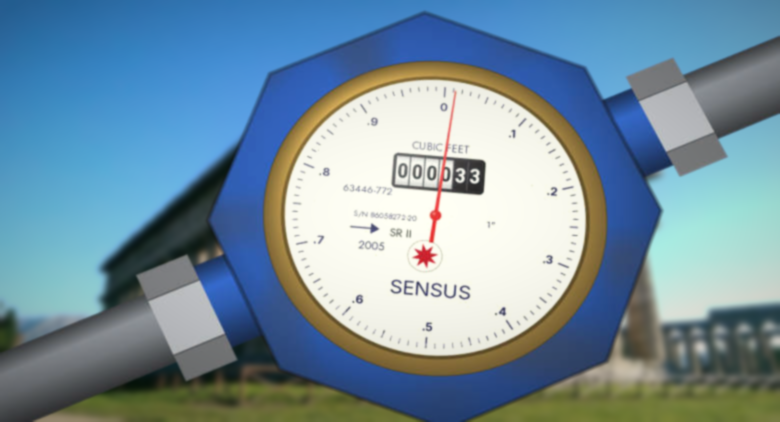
33.01 ft³
